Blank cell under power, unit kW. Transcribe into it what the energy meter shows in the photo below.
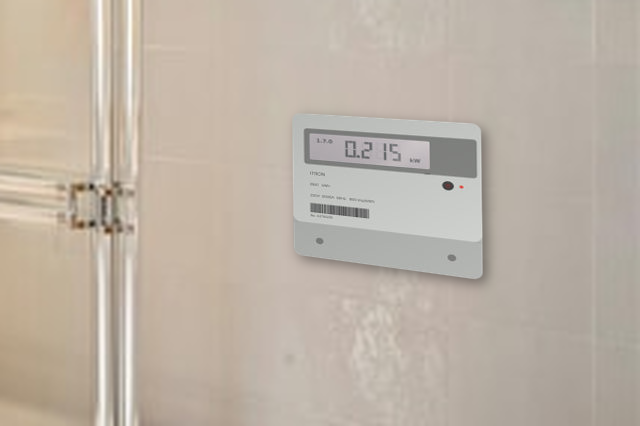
0.215 kW
